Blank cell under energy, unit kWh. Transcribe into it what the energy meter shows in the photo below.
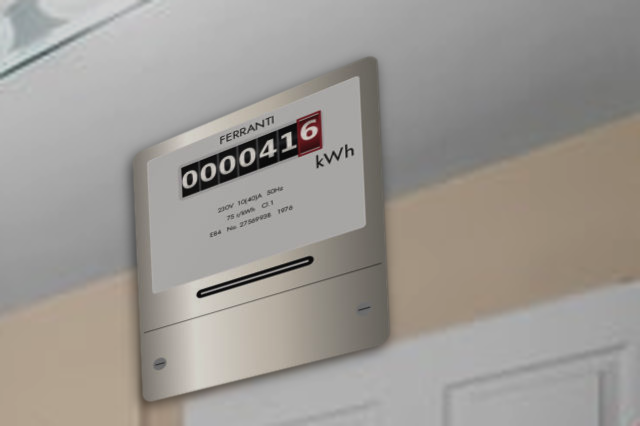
41.6 kWh
